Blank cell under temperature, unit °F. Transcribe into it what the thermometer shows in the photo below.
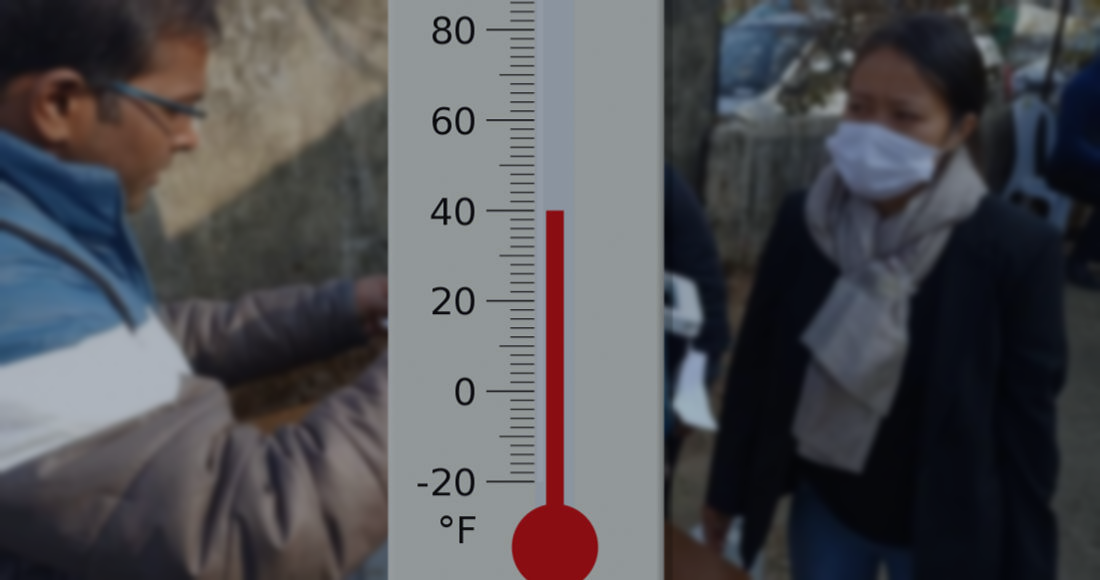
40 °F
